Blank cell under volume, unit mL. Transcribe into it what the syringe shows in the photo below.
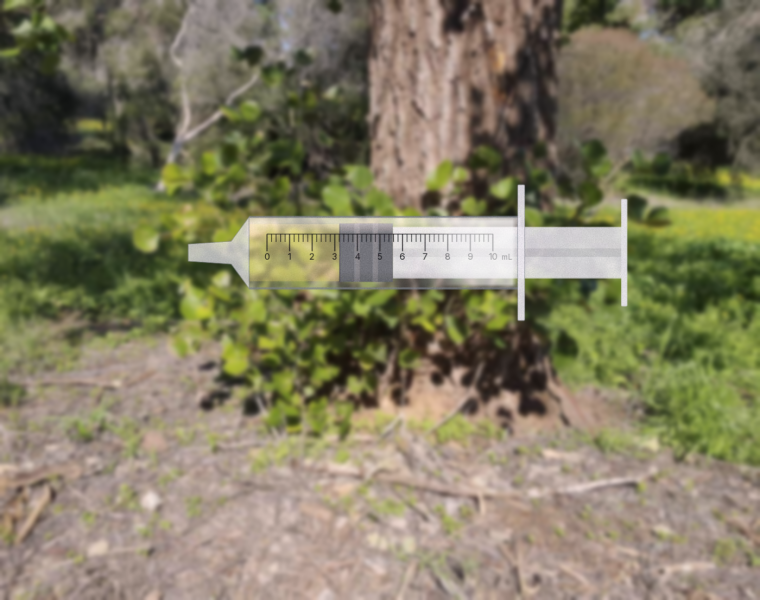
3.2 mL
